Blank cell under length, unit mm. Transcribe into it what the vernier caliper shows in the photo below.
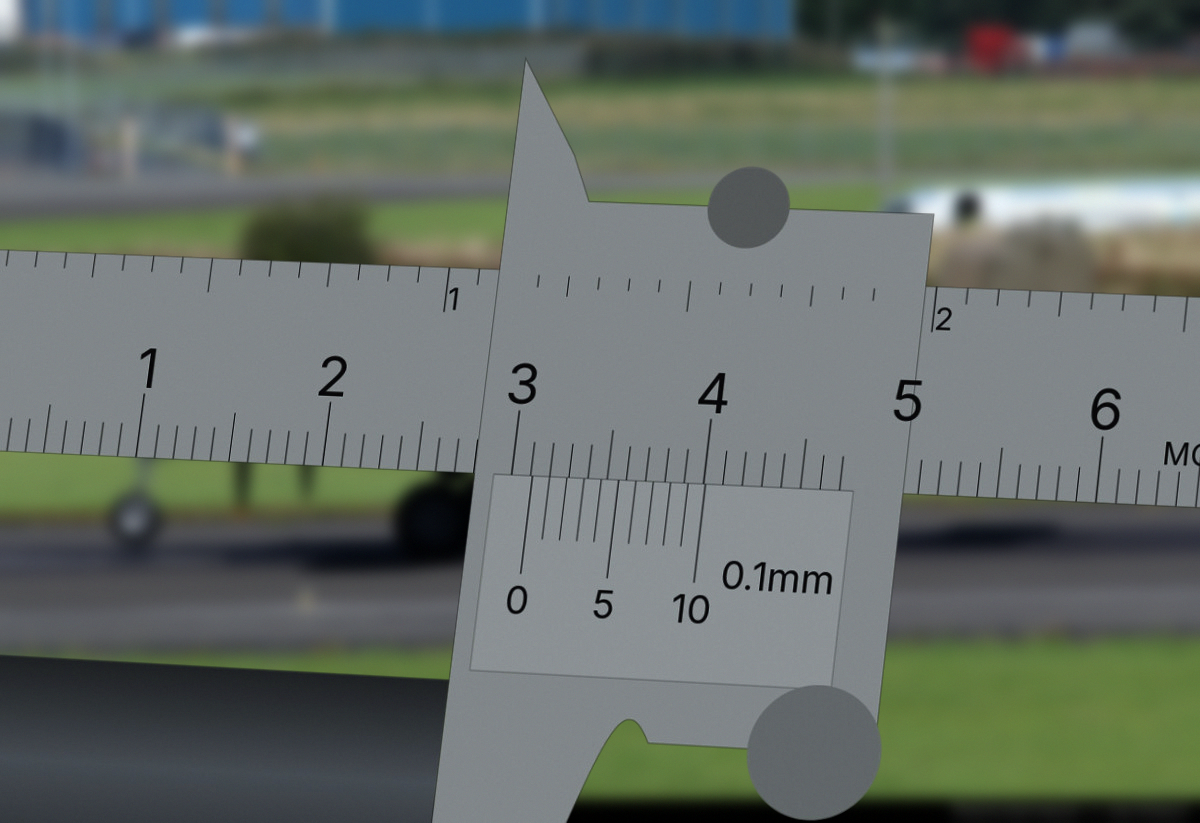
31.1 mm
